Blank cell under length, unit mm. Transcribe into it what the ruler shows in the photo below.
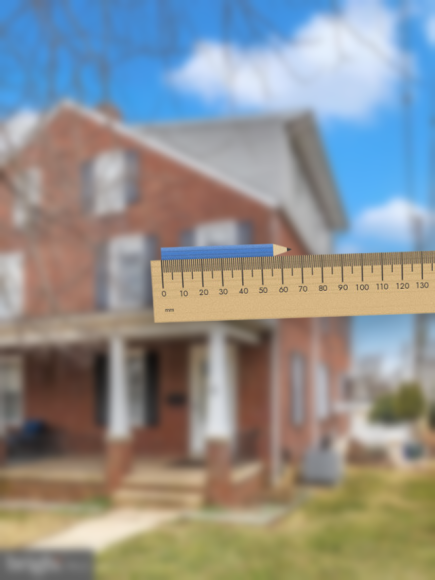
65 mm
